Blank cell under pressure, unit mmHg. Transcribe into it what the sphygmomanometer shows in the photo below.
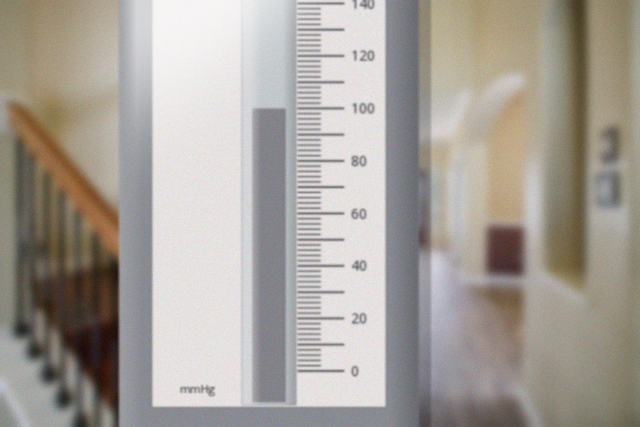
100 mmHg
